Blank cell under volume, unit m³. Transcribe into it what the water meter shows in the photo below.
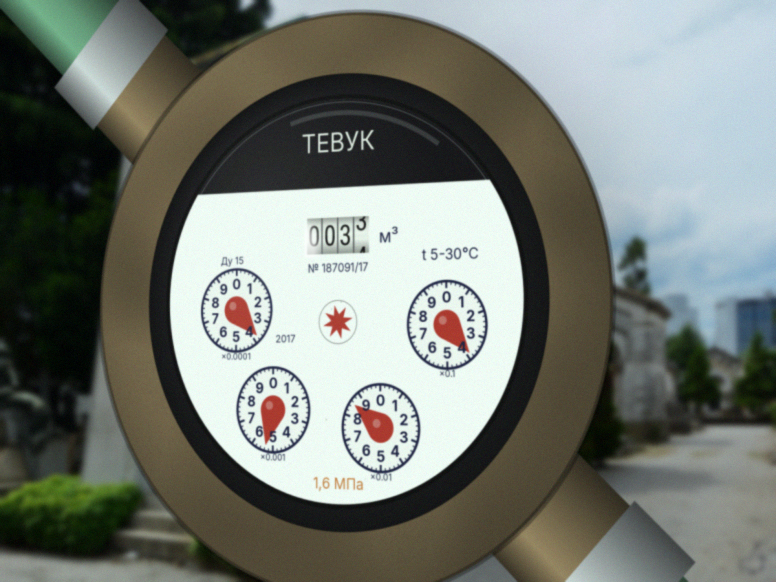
33.3853 m³
